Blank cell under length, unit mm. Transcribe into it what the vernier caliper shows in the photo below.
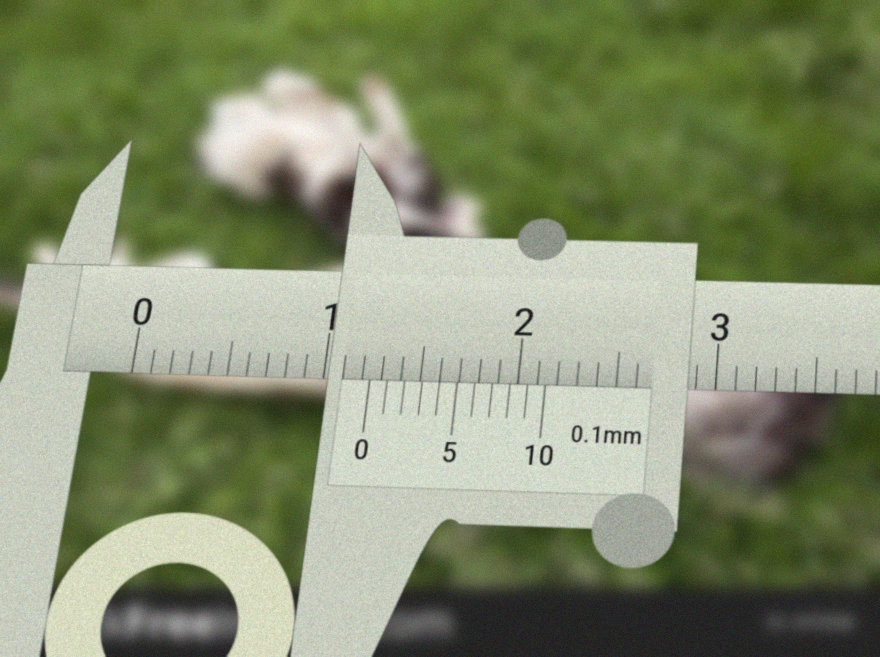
12.4 mm
